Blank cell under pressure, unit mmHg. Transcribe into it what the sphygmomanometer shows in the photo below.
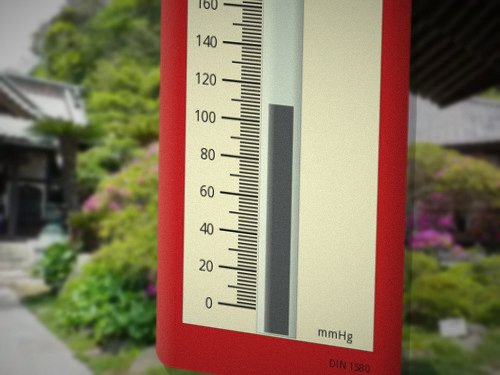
110 mmHg
